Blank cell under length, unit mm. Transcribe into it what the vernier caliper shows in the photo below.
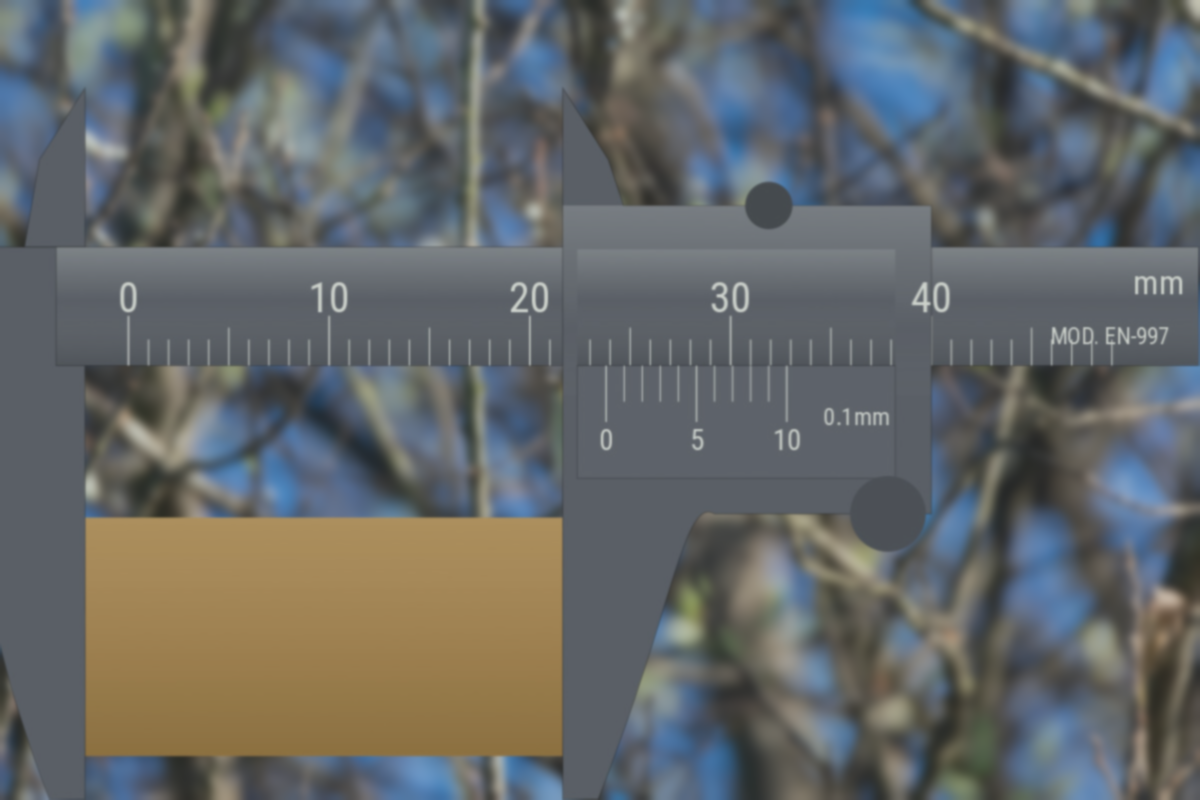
23.8 mm
